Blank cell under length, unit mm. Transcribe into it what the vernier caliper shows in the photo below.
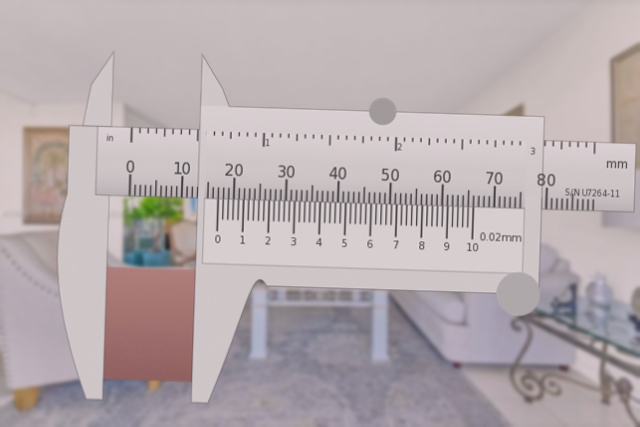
17.0 mm
